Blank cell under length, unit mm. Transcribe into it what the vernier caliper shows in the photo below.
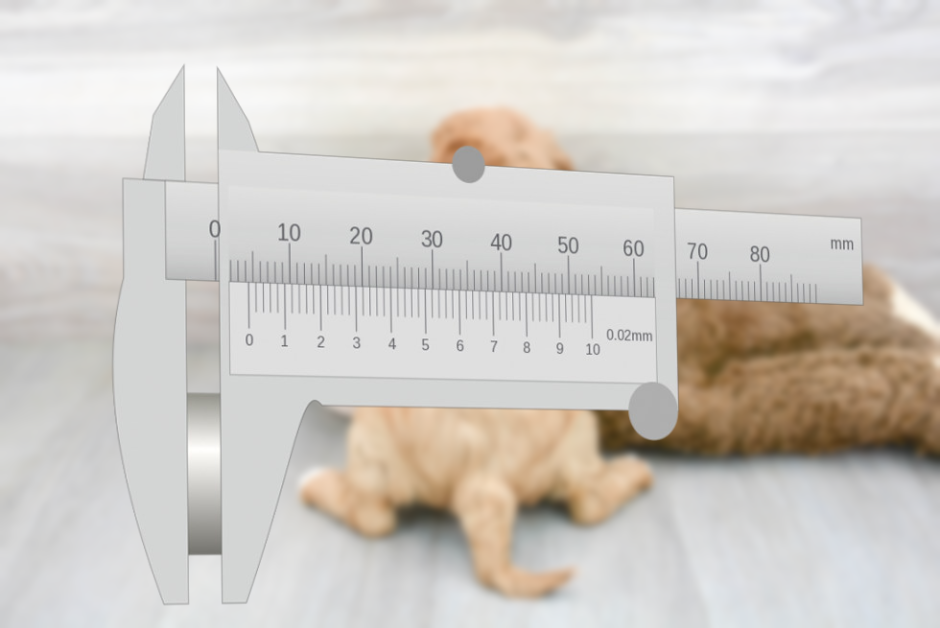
4.4 mm
